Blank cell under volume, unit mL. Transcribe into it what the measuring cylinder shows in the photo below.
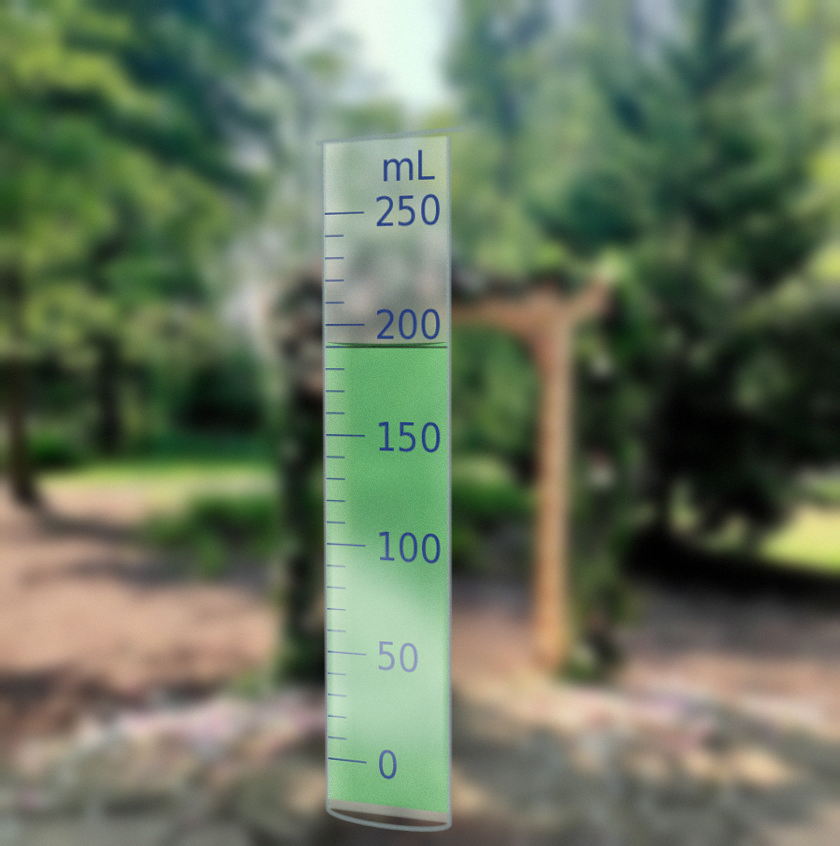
190 mL
